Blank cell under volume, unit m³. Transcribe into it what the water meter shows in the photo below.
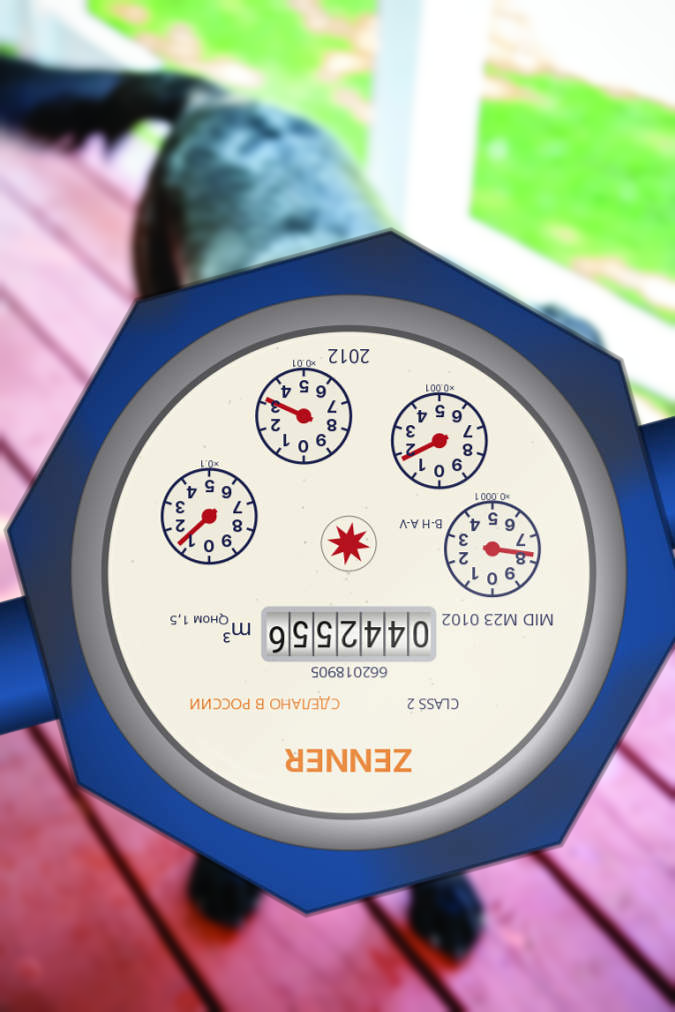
442556.1317 m³
